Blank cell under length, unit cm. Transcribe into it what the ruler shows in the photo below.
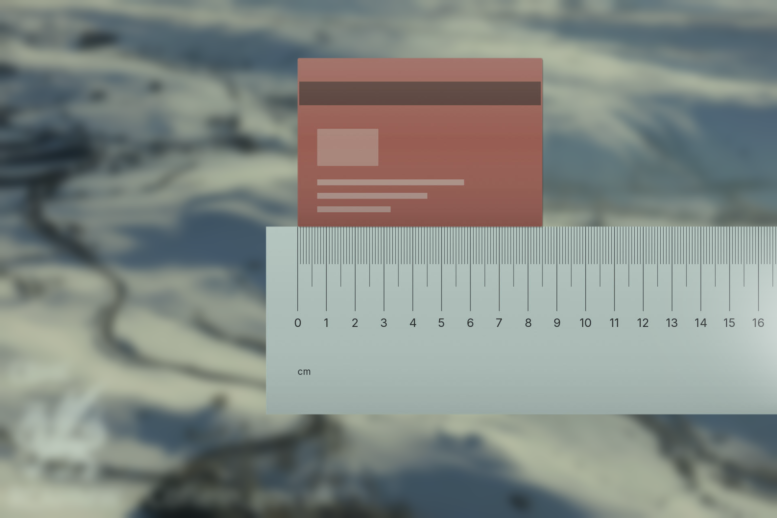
8.5 cm
